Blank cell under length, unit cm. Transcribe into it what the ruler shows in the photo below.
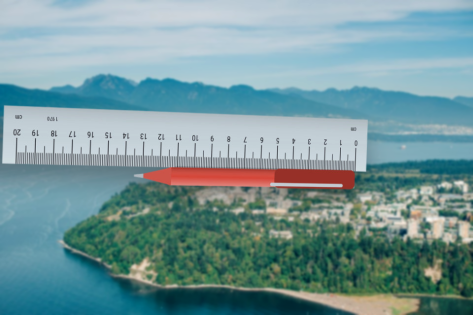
13.5 cm
